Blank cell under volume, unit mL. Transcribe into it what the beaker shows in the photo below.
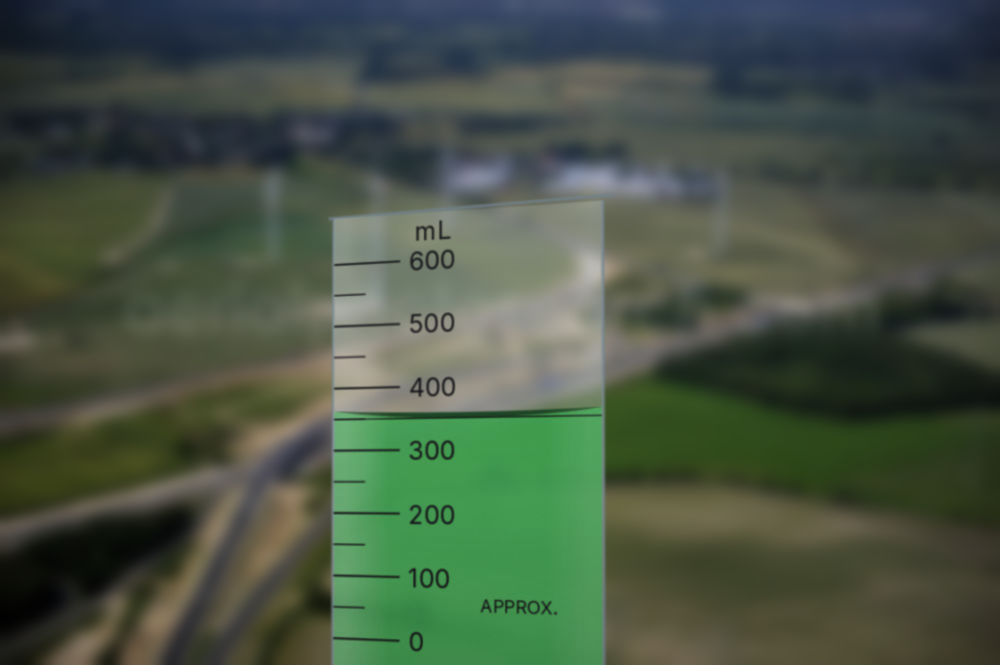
350 mL
